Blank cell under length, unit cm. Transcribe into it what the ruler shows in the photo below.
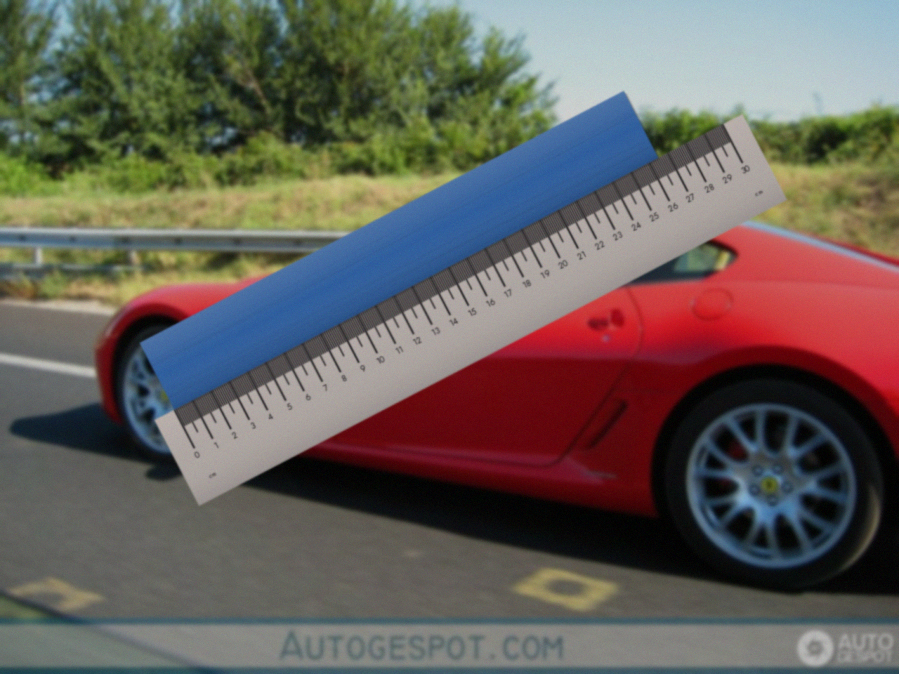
26.5 cm
